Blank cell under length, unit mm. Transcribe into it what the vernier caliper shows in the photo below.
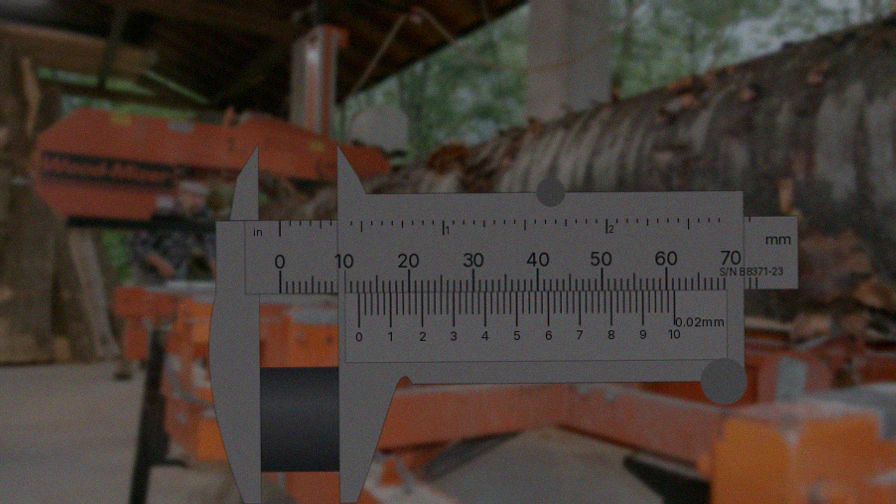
12.2 mm
